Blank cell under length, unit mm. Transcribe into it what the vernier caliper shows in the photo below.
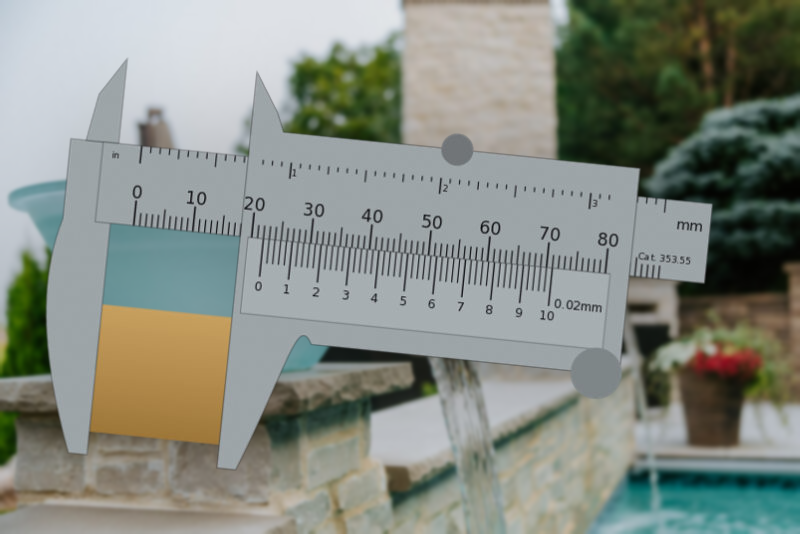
22.0 mm
